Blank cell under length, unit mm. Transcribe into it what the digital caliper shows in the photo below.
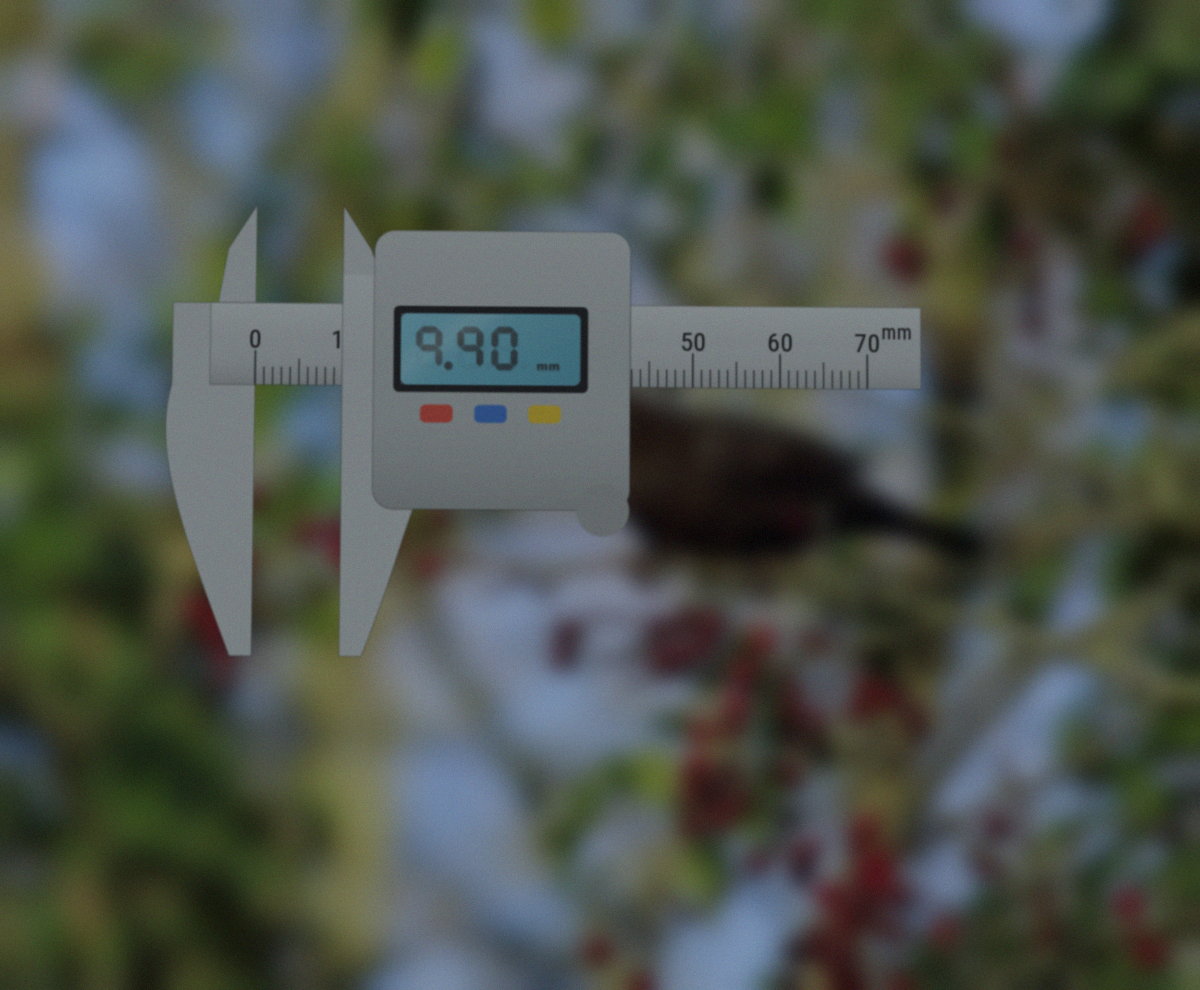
9.90 mm
